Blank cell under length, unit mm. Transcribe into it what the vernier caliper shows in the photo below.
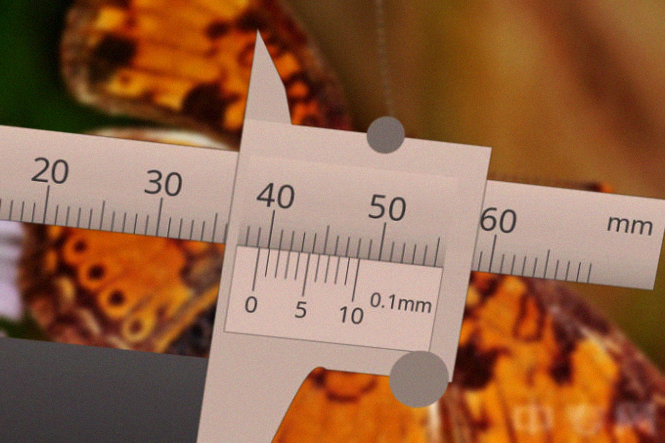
39.2 mm
